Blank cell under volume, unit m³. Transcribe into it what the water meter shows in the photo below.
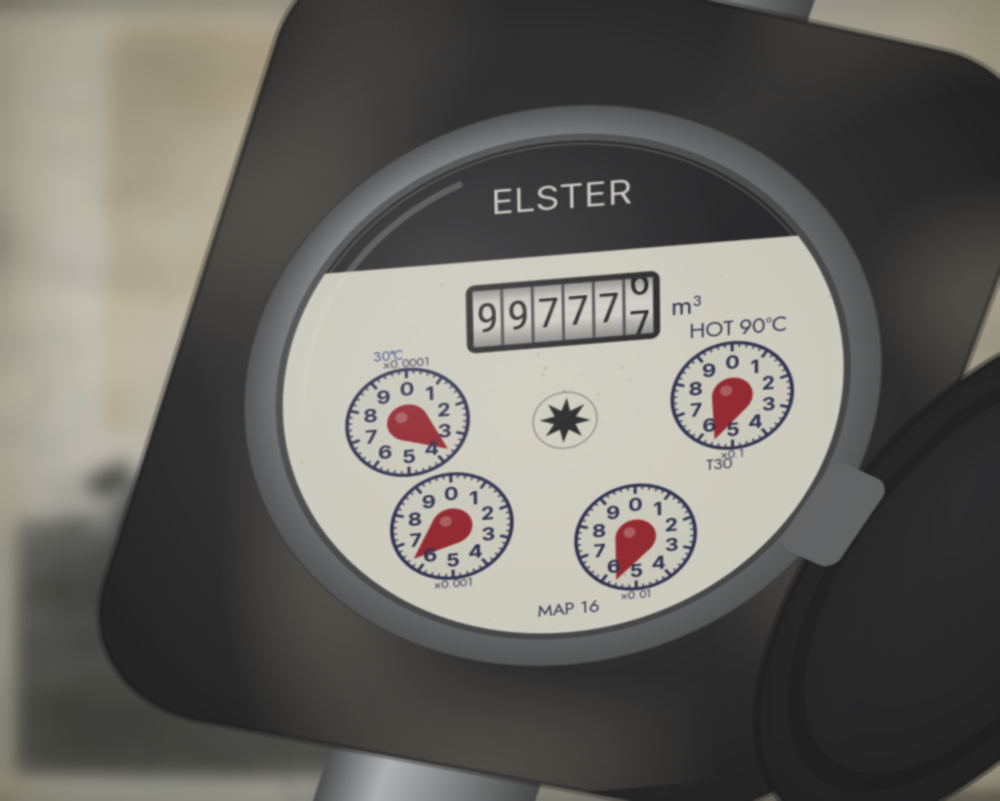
997776.5563 m³
